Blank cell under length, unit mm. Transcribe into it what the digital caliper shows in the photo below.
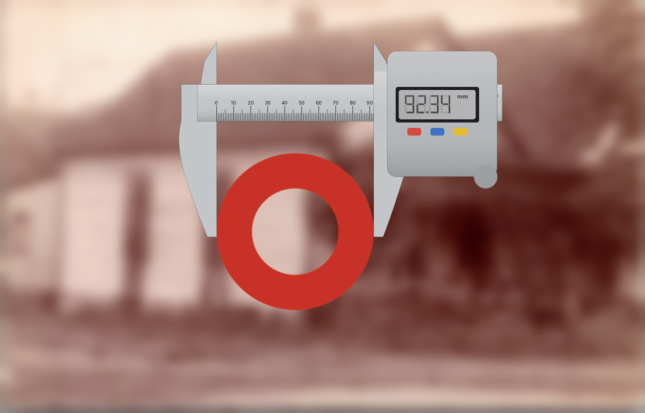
92.34 mm
